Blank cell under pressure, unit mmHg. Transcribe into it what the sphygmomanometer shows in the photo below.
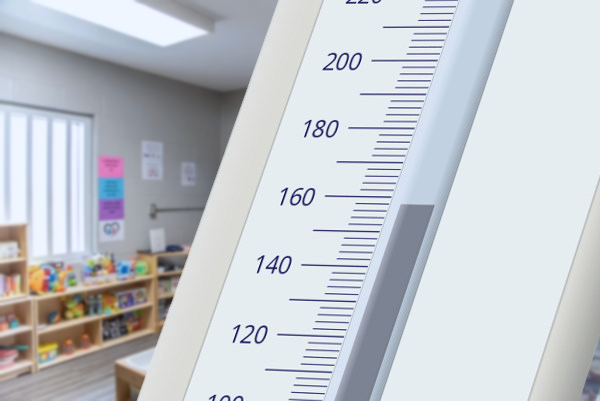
158 mmHg
